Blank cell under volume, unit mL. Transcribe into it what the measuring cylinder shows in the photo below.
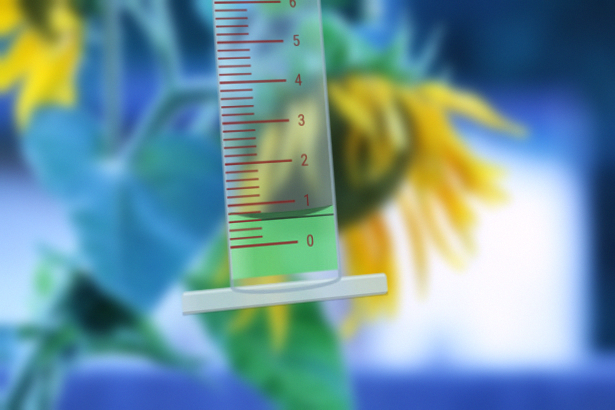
0.6 mL
